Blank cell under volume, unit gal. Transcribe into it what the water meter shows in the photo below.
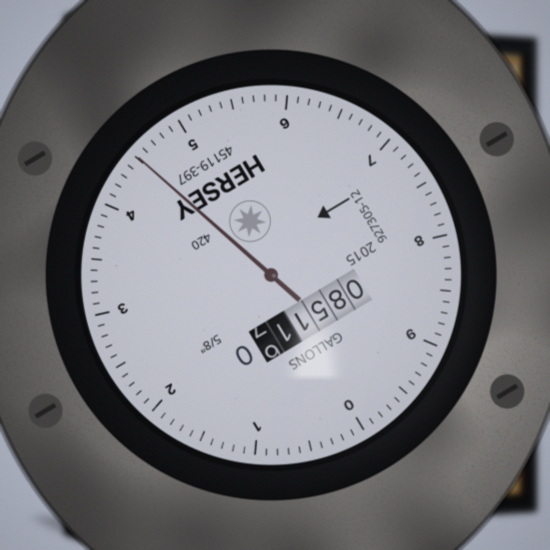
851164.5 gal
